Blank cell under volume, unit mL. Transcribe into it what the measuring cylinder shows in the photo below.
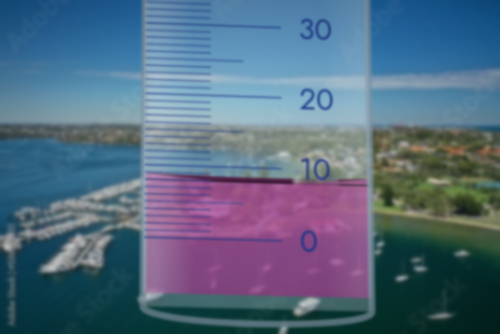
8 mL
